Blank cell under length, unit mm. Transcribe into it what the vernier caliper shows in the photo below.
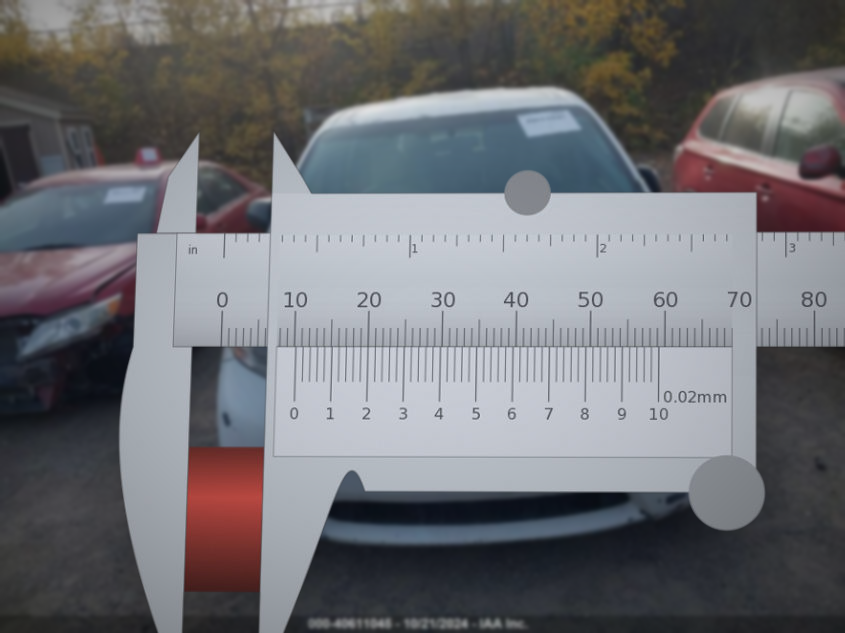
10.2 mm
